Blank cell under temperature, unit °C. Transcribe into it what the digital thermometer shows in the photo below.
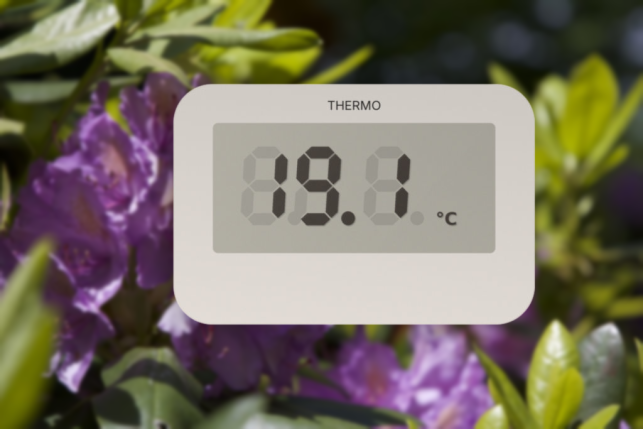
19.1 °C
